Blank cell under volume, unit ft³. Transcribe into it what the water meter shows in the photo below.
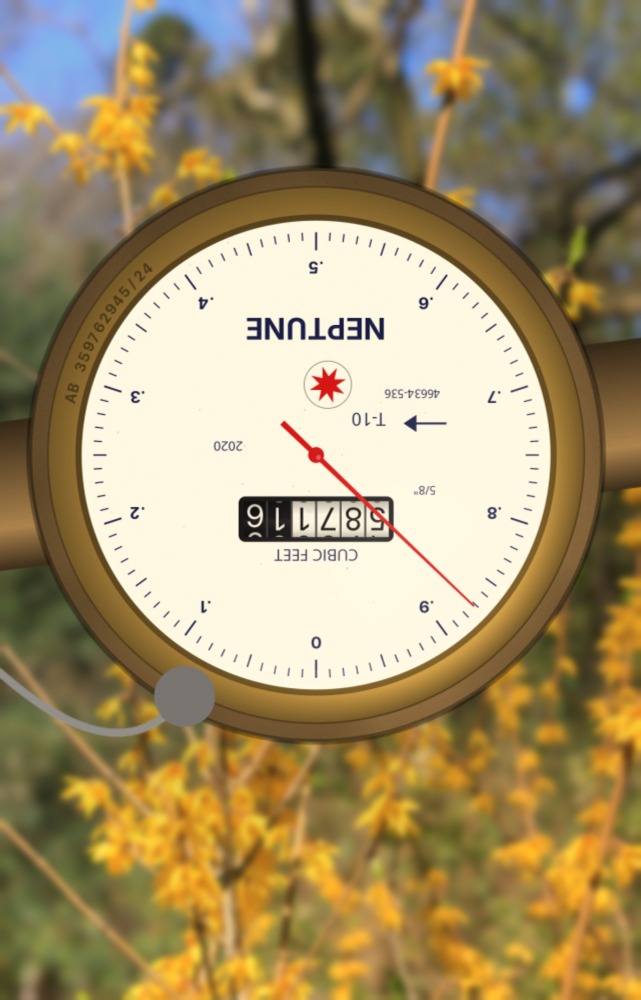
587115.87 ft³
